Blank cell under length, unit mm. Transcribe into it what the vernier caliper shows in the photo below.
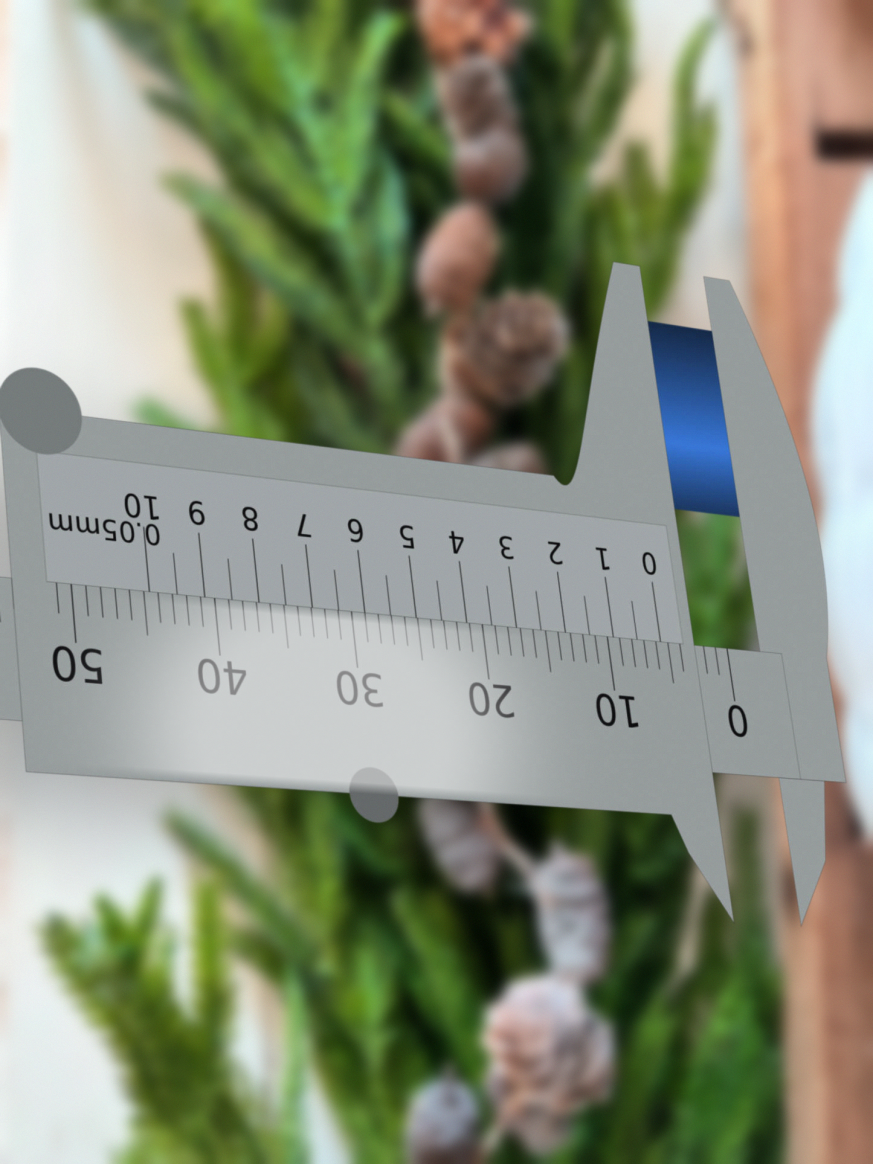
5.6 mm
